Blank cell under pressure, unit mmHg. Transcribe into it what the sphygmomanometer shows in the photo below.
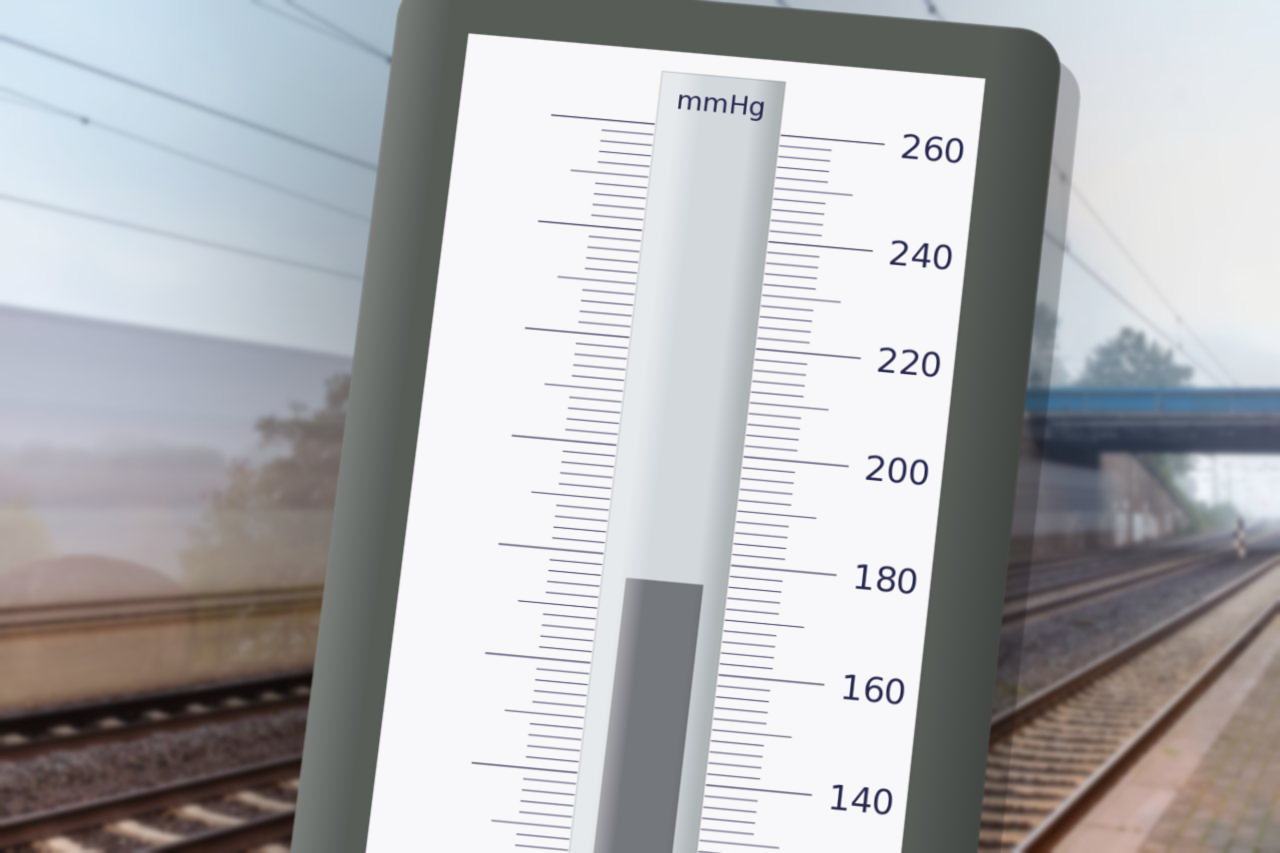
176 mmHg
